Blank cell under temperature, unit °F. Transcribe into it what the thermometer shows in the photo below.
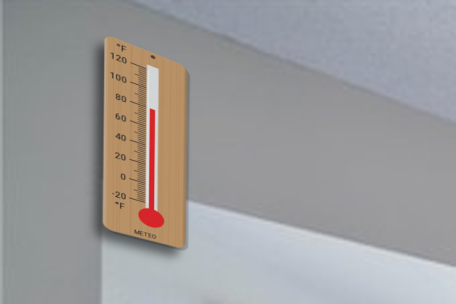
80 °F
